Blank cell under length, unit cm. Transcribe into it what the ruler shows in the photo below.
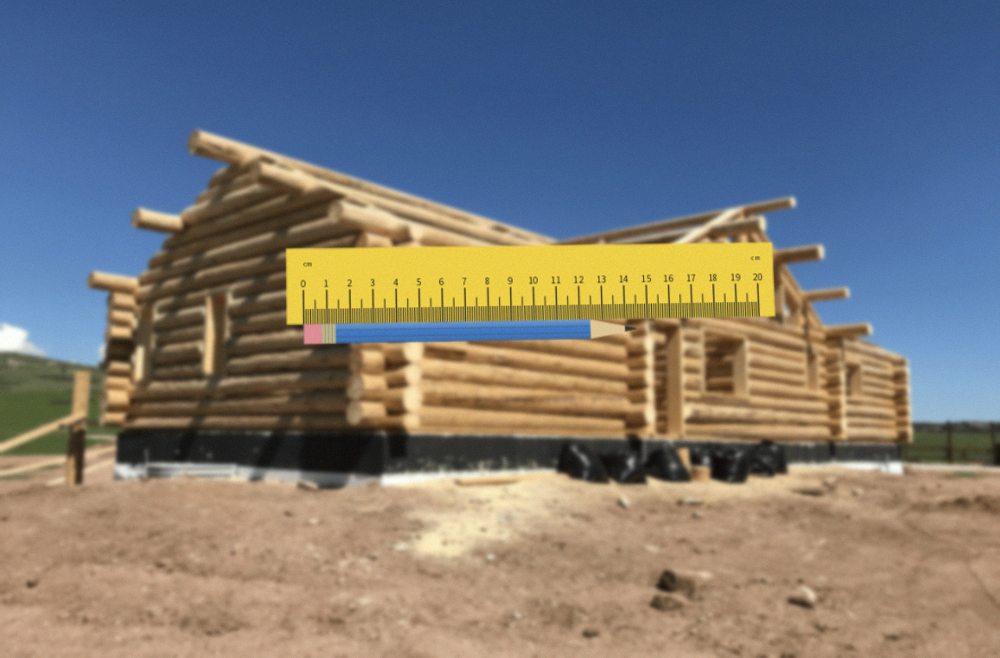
14.5 cm
